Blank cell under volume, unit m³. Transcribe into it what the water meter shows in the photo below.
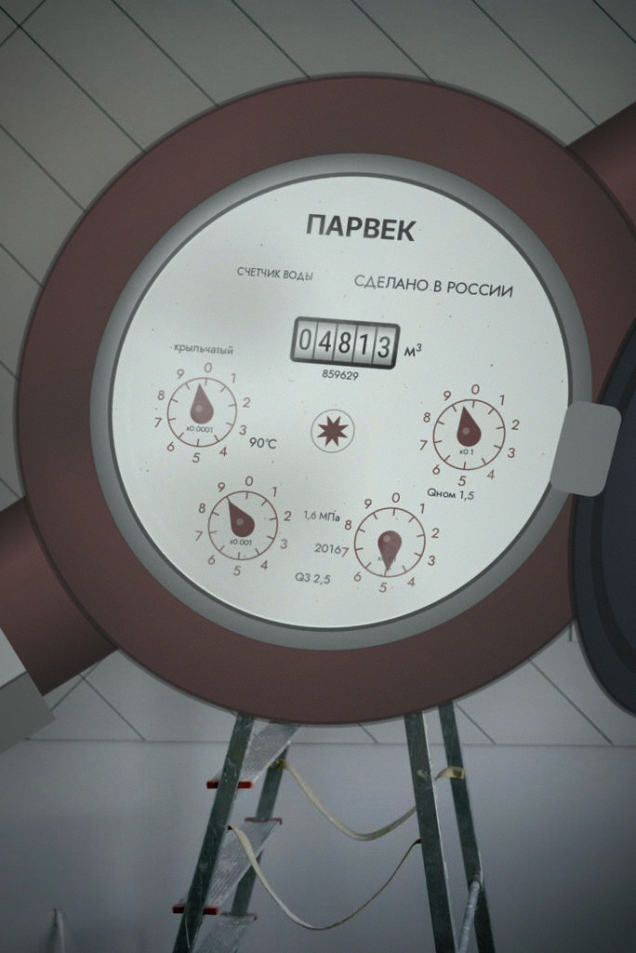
4812.9489 m³
